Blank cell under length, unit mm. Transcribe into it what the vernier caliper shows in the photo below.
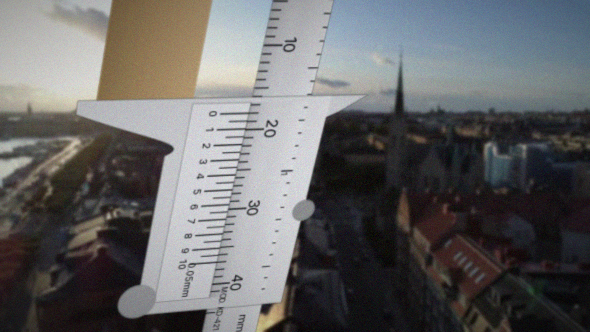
18.0 mm
